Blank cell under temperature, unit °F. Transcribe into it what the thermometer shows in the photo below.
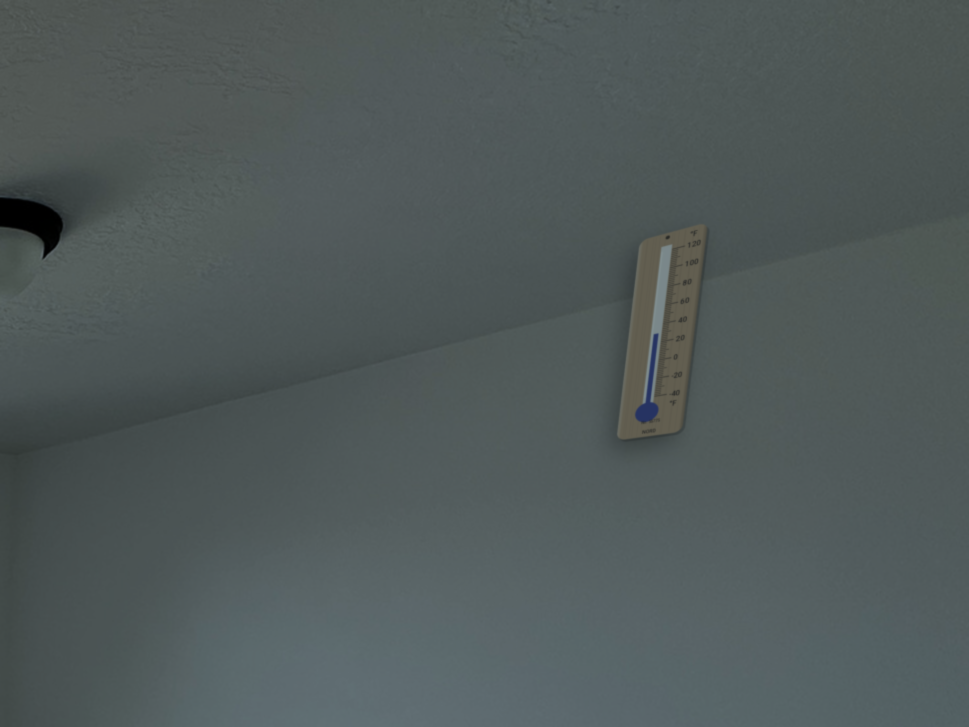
30 °F
